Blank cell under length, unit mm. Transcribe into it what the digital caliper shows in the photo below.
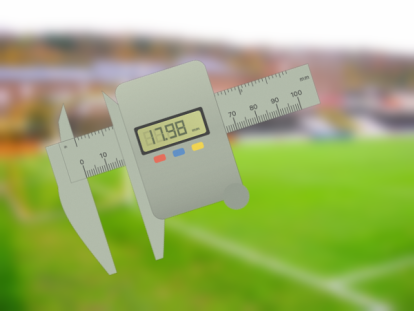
17.98 mm
